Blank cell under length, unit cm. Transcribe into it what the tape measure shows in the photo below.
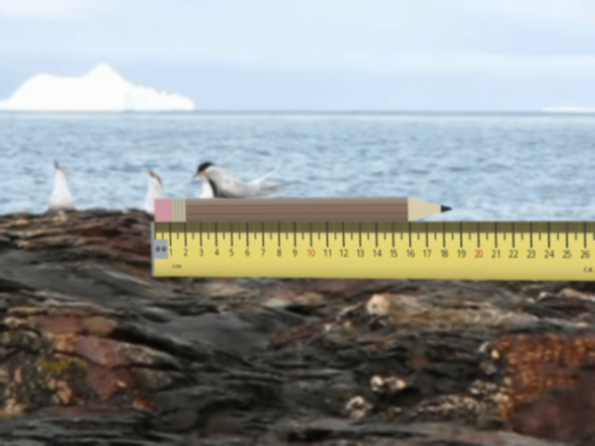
18.5 cm
